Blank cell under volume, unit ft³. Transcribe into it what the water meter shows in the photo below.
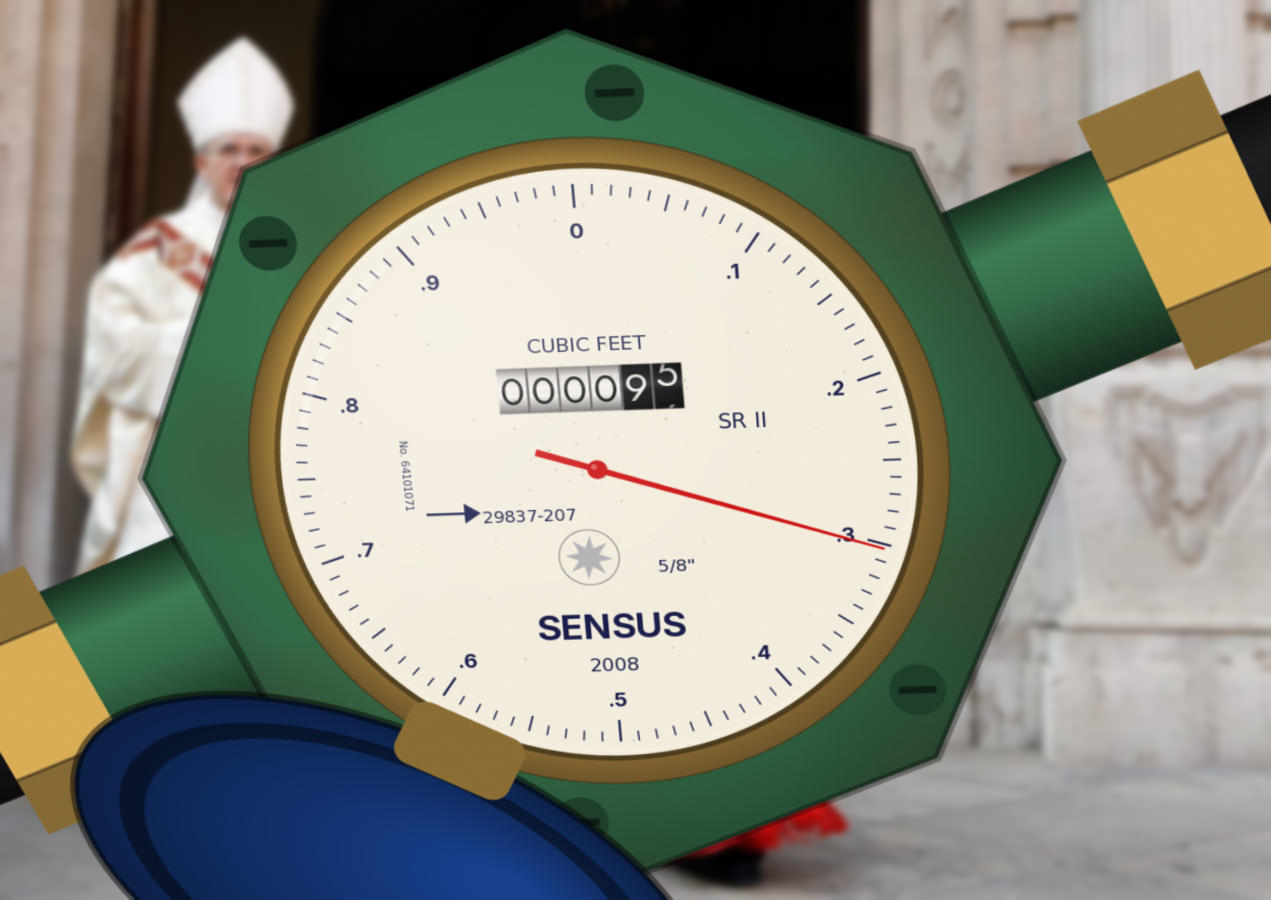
95.30 ft³
